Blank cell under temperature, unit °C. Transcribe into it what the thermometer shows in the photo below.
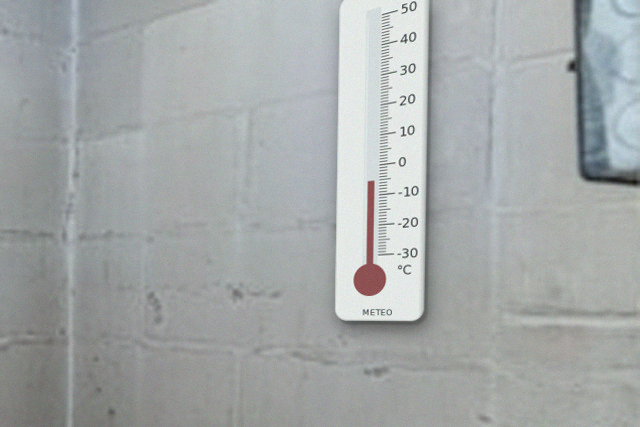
-5 °C
